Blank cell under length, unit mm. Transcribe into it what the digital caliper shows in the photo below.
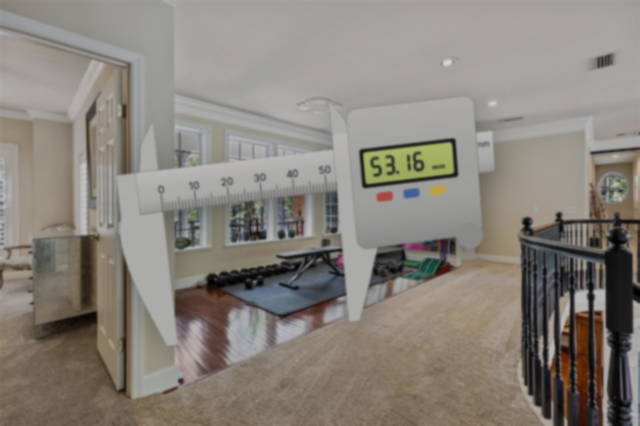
53.16 mm
